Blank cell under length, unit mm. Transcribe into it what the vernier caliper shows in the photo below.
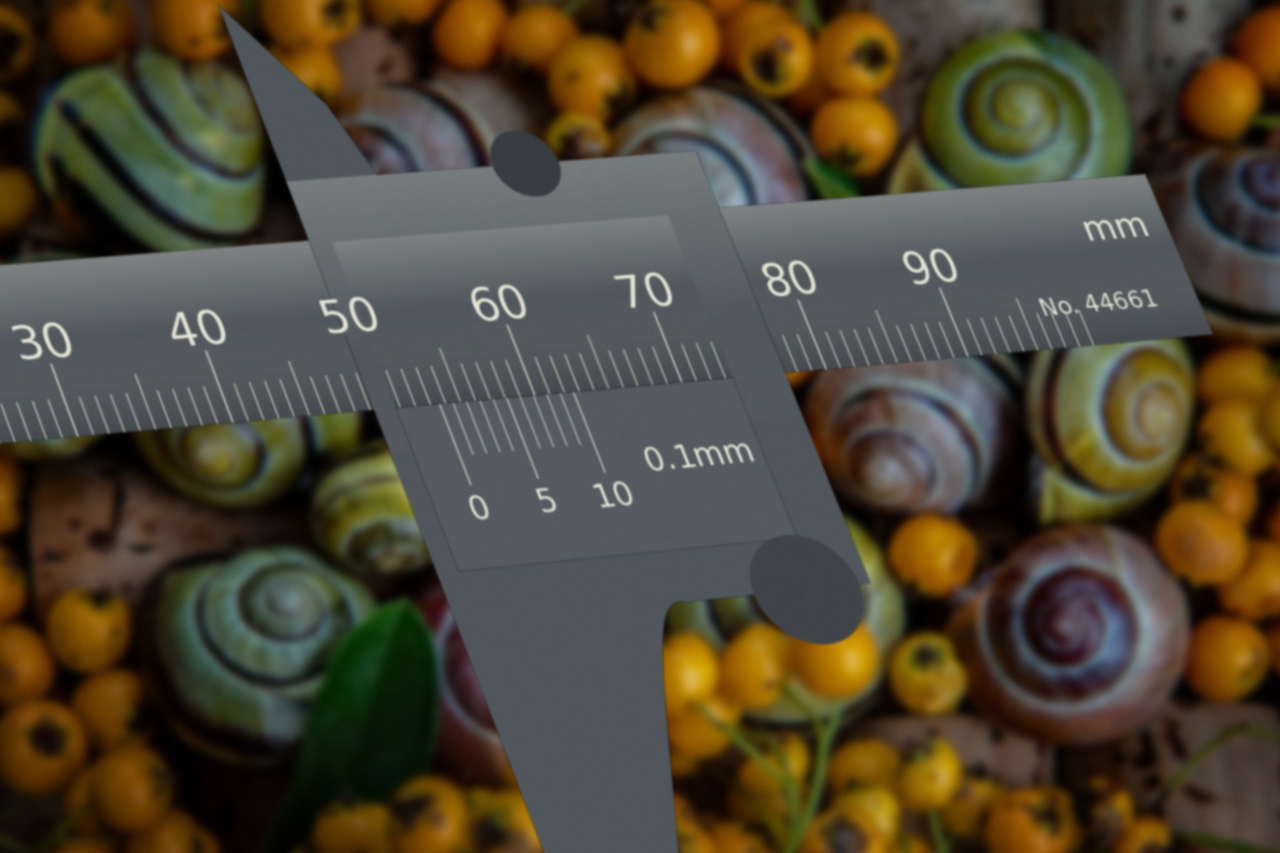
53.6 mm
